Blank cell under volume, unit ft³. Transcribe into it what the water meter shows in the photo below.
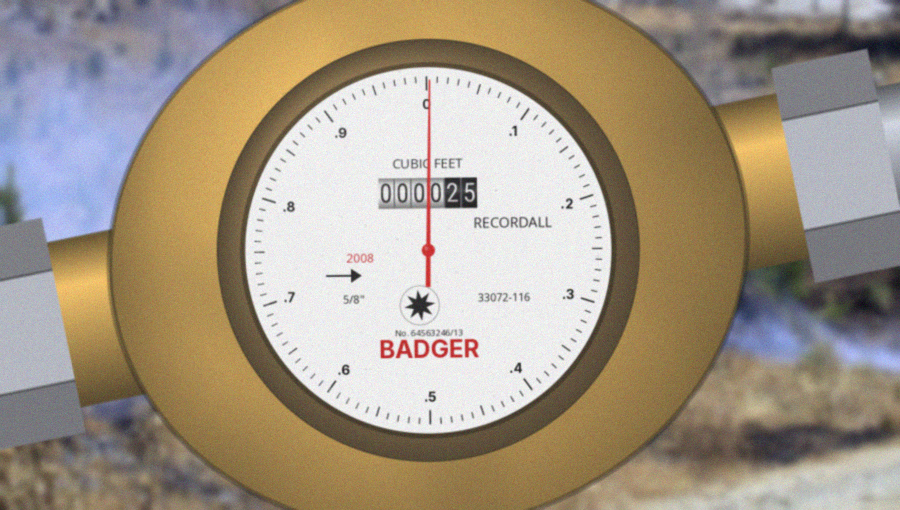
25.00 ft³
